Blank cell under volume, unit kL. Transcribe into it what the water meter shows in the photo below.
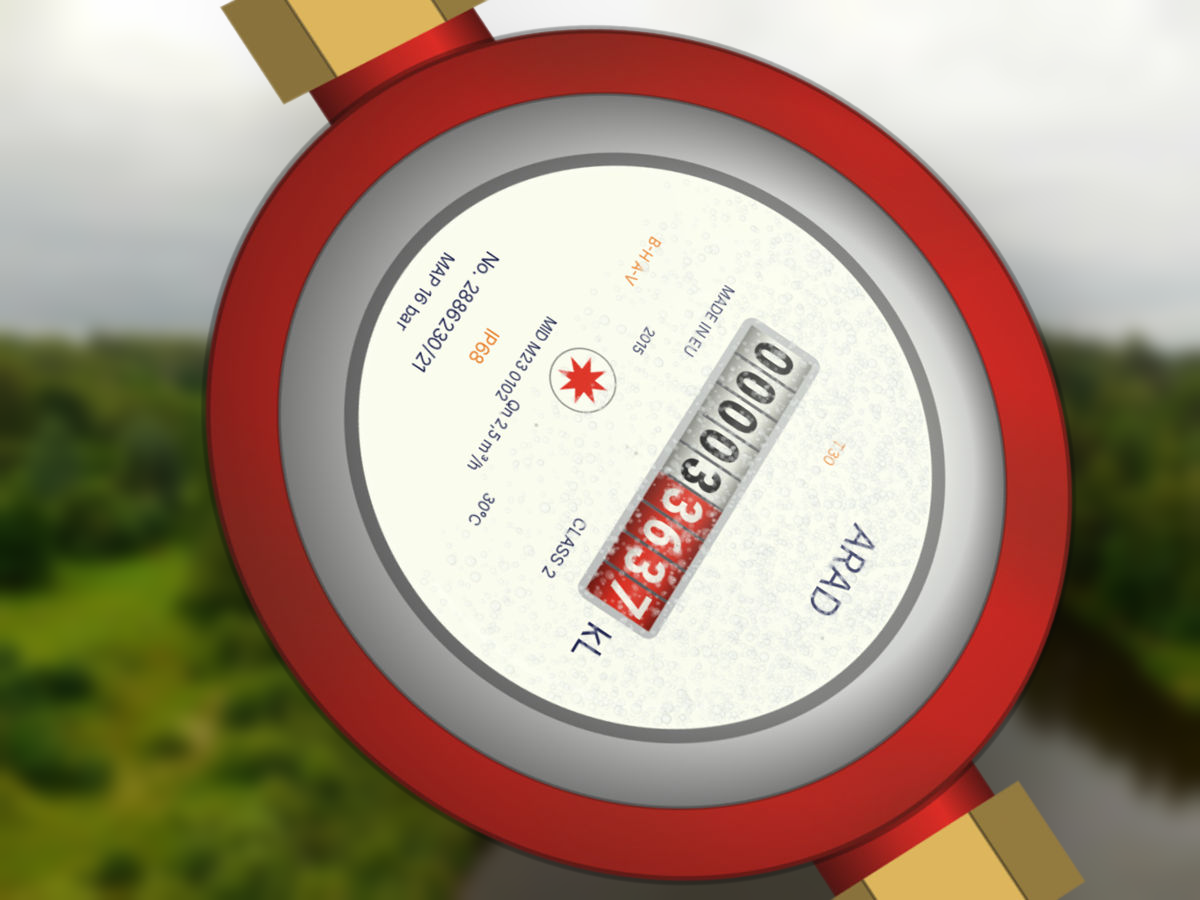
3.3637 kL
